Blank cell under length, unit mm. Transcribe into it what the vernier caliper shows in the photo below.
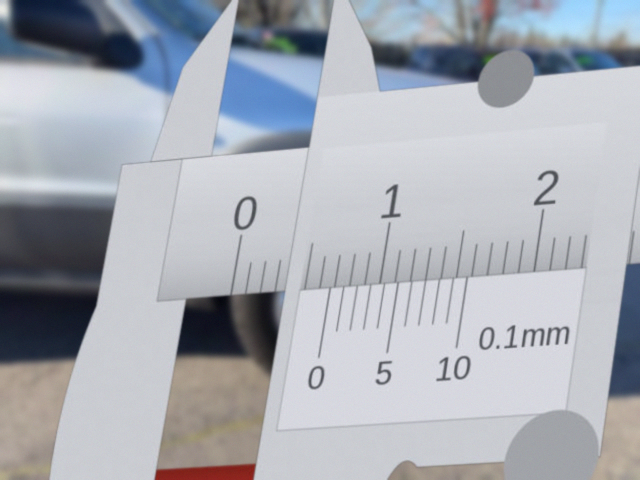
6.7 mm
